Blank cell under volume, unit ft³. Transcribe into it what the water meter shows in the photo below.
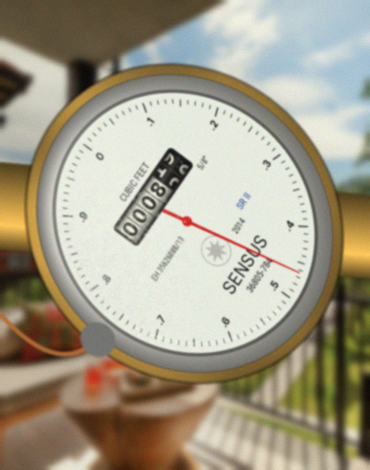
819.46 ft³
